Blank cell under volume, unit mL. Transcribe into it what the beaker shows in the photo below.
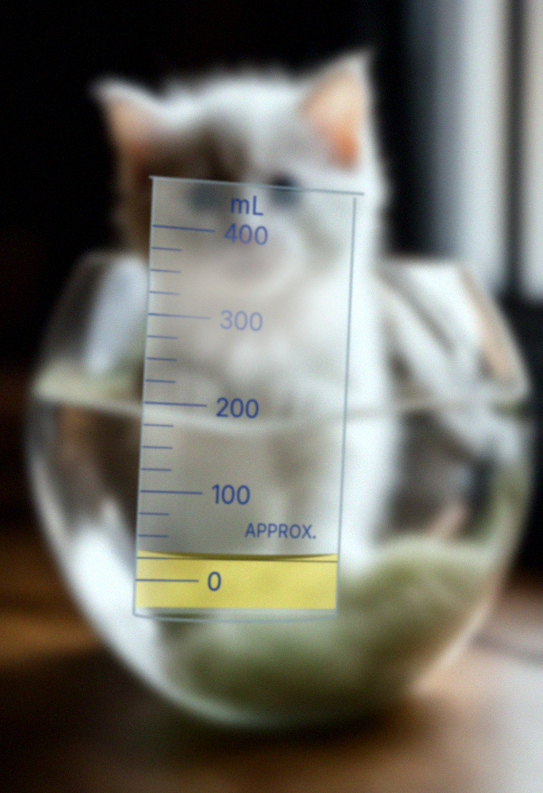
25 mL
